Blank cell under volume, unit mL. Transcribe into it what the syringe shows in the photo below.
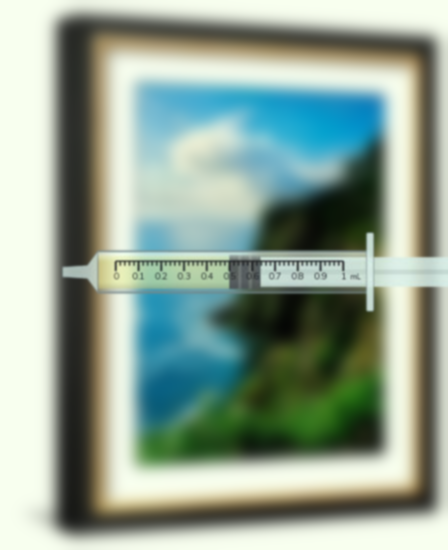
0.5 mL
